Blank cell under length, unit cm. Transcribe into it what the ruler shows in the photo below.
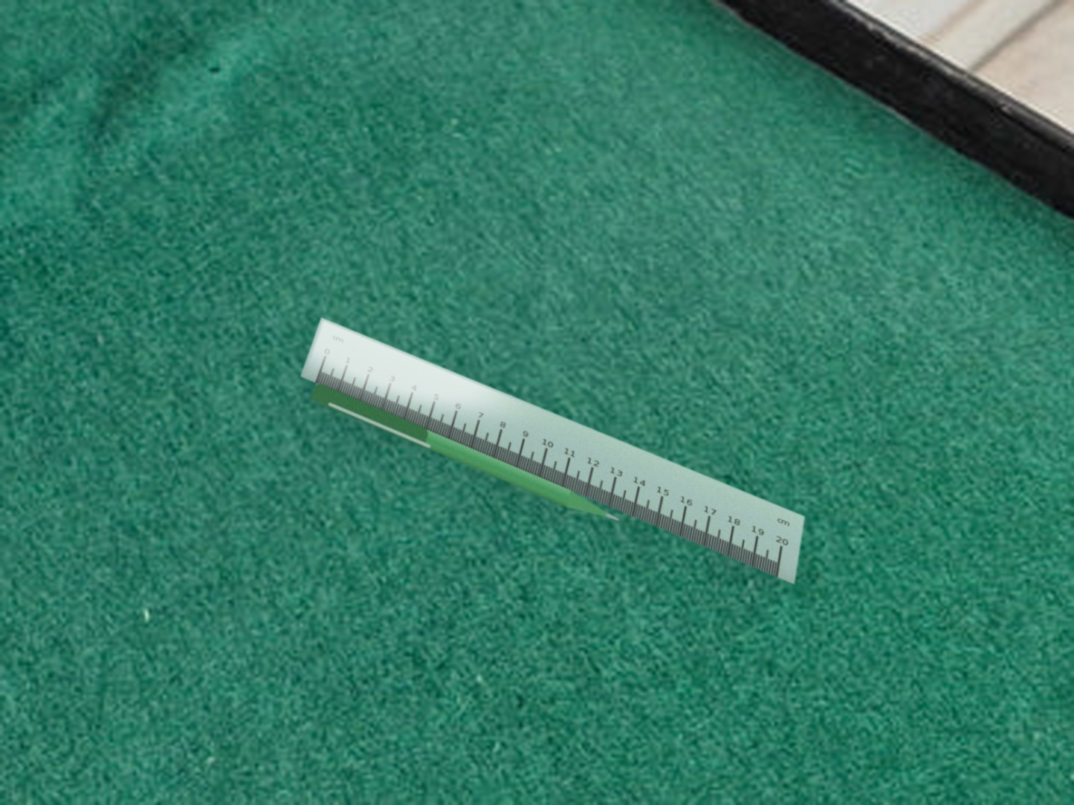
13.5 cm
